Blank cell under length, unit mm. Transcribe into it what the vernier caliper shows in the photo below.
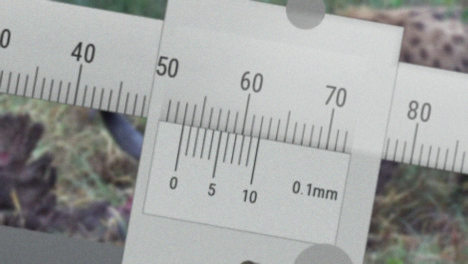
53.0 mm
